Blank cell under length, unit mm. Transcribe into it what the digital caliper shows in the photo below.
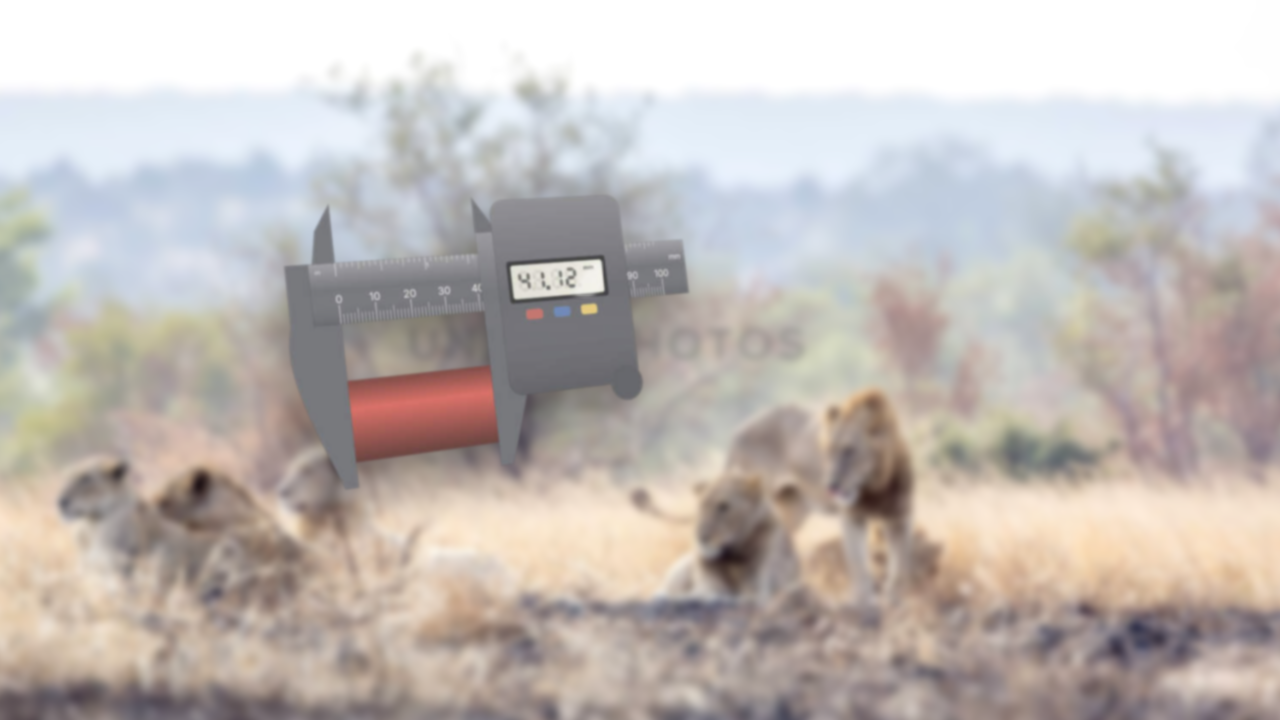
41.12 mm
